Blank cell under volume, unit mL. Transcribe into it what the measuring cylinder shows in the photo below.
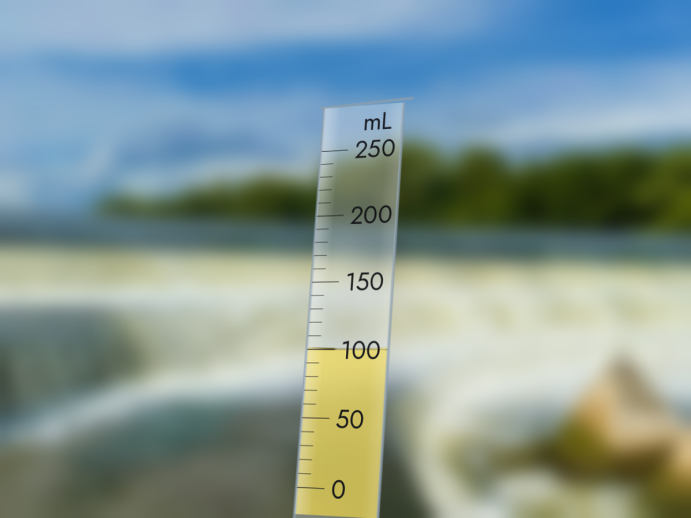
100 mL
